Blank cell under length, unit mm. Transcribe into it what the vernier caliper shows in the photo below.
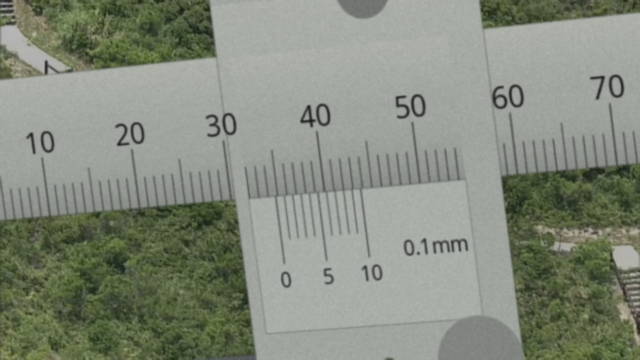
34.8 mm
